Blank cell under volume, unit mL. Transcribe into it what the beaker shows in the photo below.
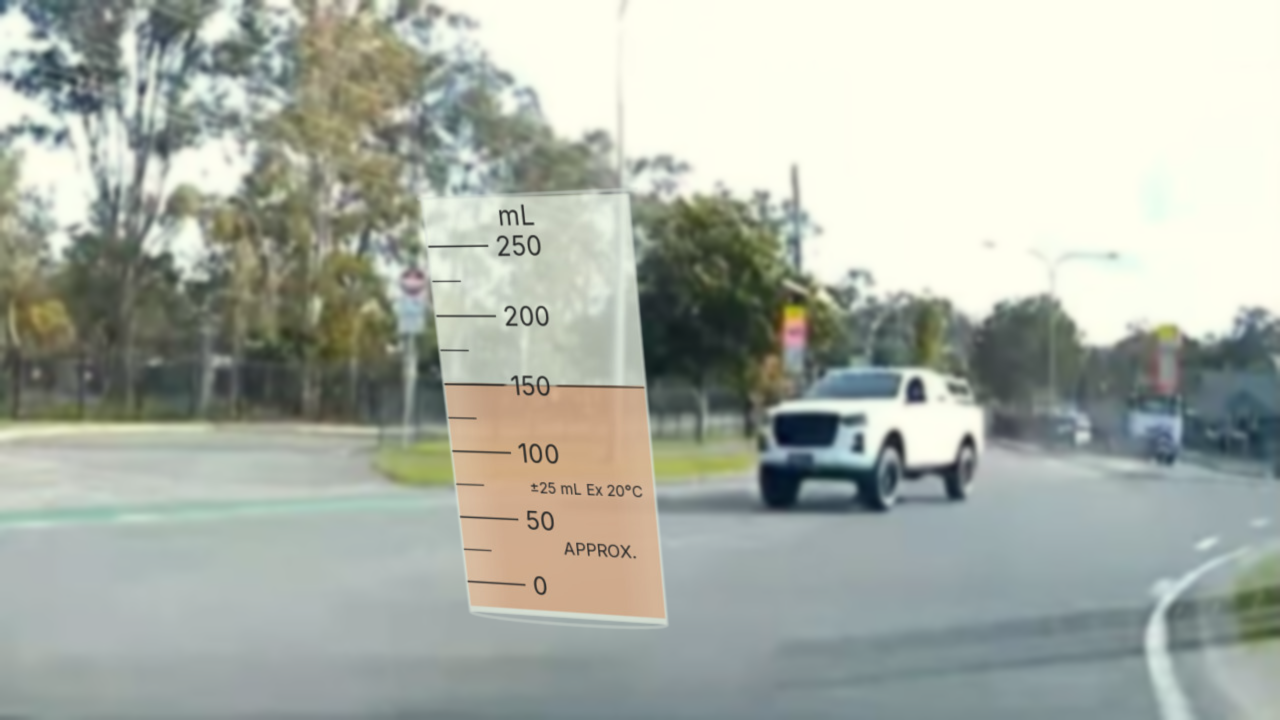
150 mL
